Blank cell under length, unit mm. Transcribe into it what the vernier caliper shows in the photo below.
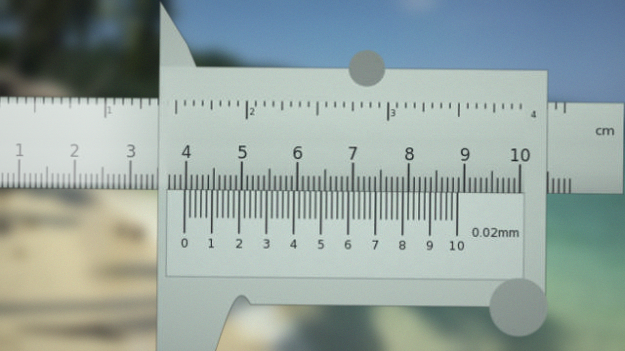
39.8 mm
